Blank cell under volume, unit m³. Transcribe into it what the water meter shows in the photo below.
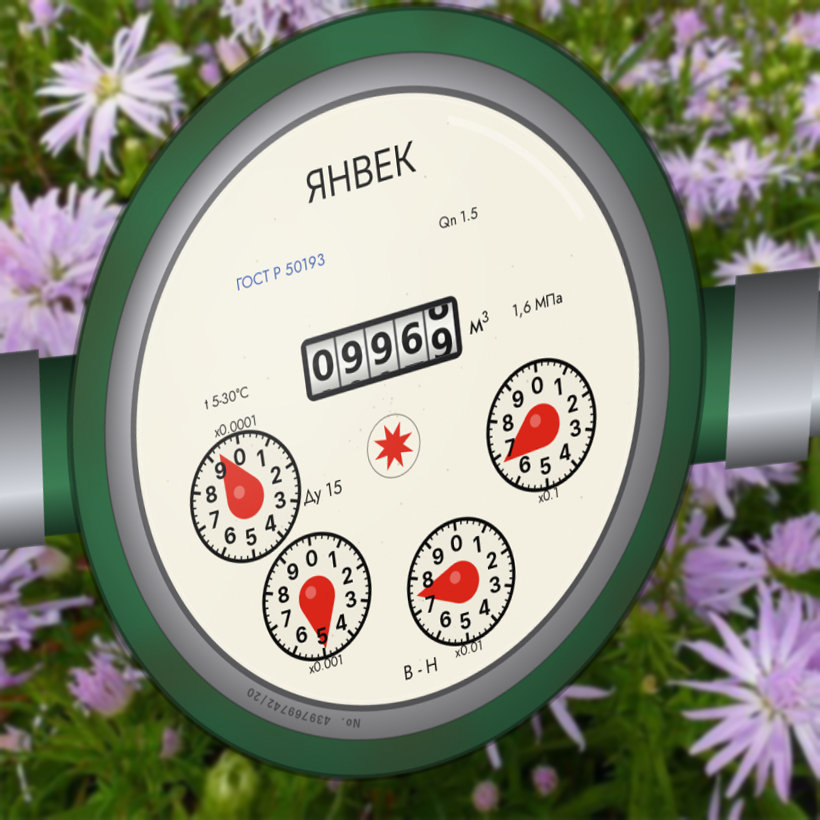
9968.6749 m³
